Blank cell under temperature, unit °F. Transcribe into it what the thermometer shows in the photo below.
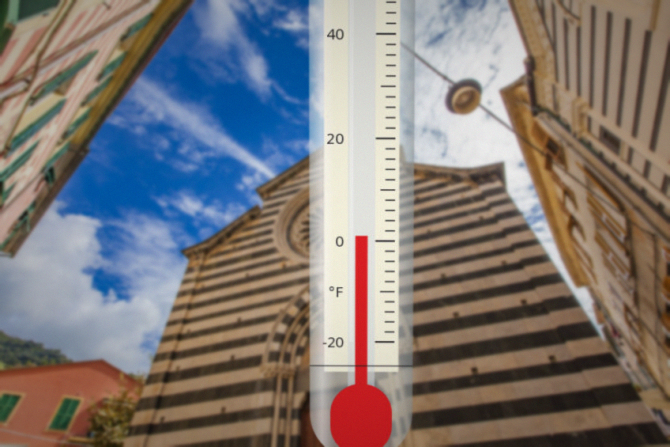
1 °F
